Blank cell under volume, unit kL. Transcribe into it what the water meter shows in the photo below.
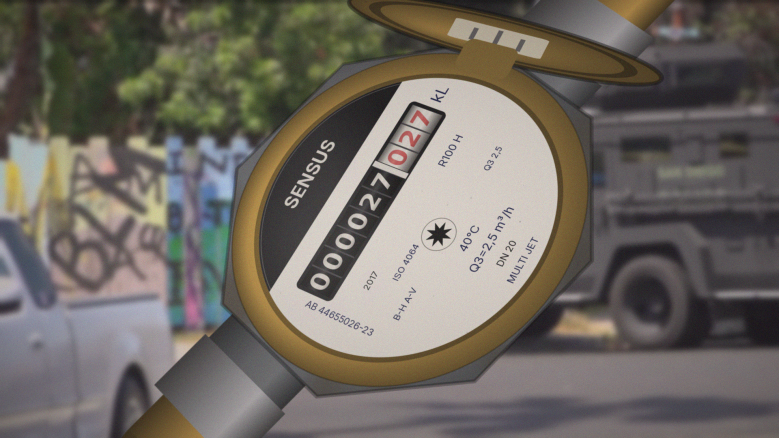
27.027 kL
